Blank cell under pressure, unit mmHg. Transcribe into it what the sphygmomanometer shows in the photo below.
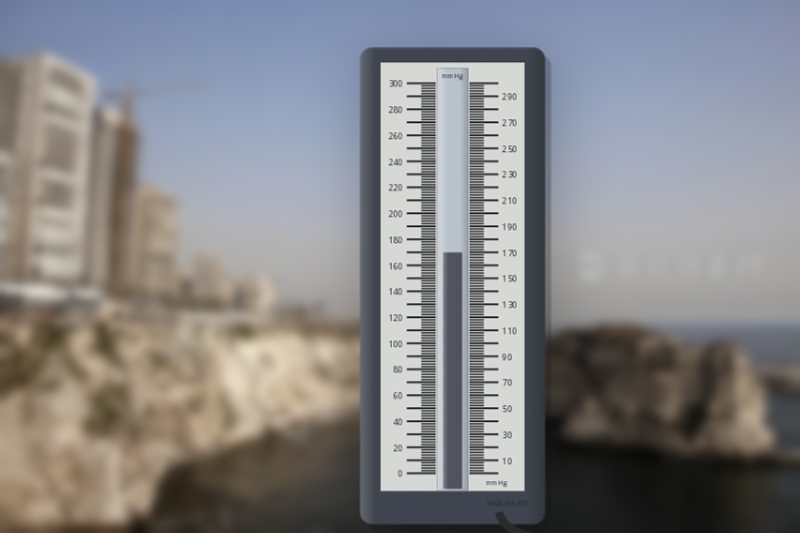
170 mmHg
